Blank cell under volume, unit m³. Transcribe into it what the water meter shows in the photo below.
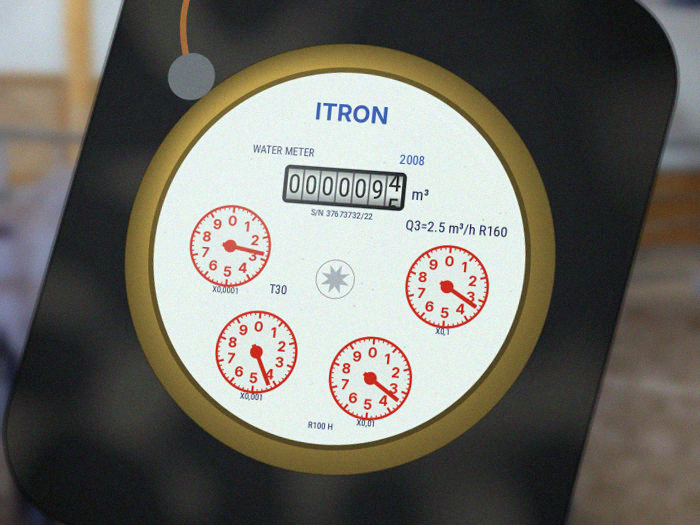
94.3342 m³
